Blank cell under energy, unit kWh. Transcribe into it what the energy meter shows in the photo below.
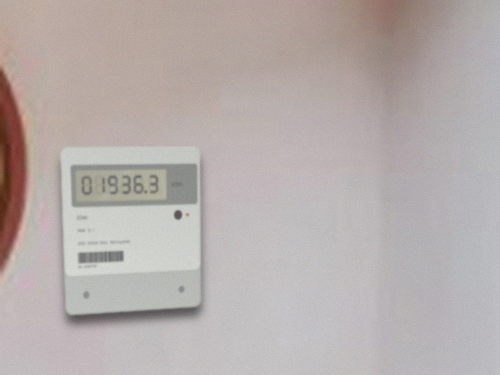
1936.3 kWh
